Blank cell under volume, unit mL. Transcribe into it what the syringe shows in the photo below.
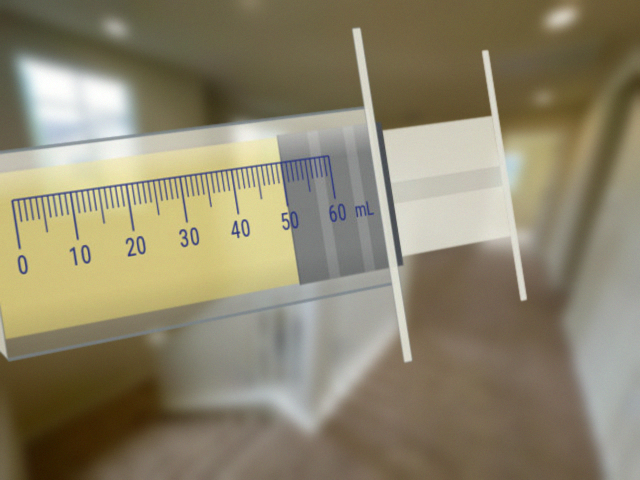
50 mL
